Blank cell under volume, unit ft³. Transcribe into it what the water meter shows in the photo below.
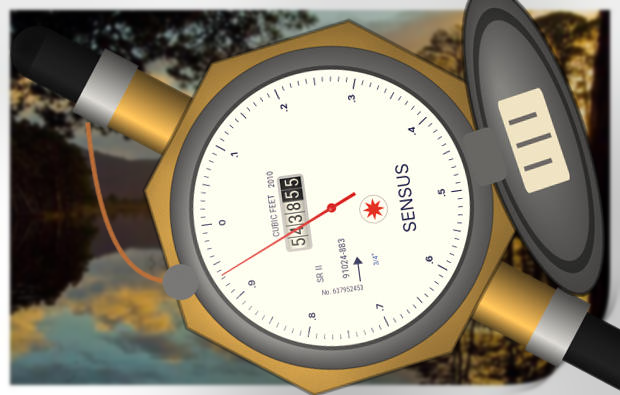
543854.93 ft³
